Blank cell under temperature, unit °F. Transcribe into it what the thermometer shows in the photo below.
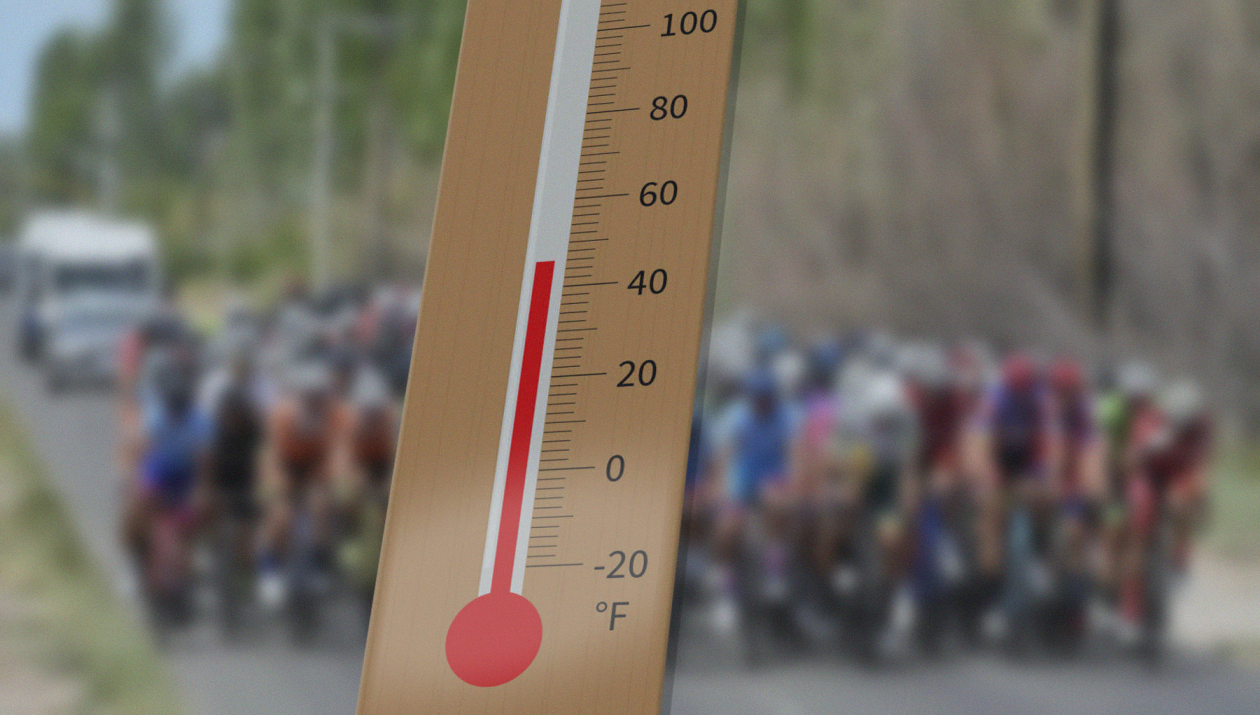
46 °F
